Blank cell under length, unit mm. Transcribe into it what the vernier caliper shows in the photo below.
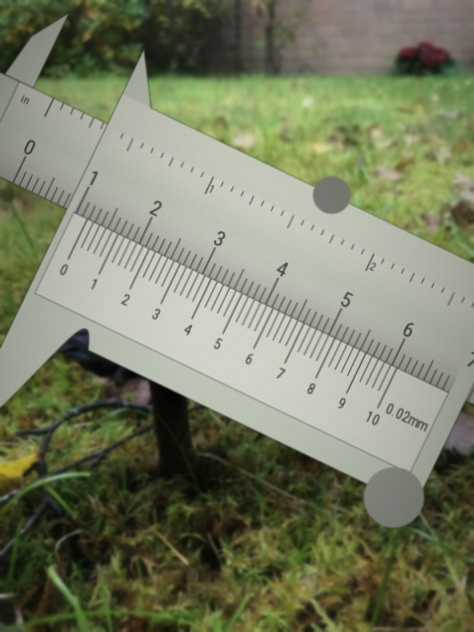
11.8 mm
